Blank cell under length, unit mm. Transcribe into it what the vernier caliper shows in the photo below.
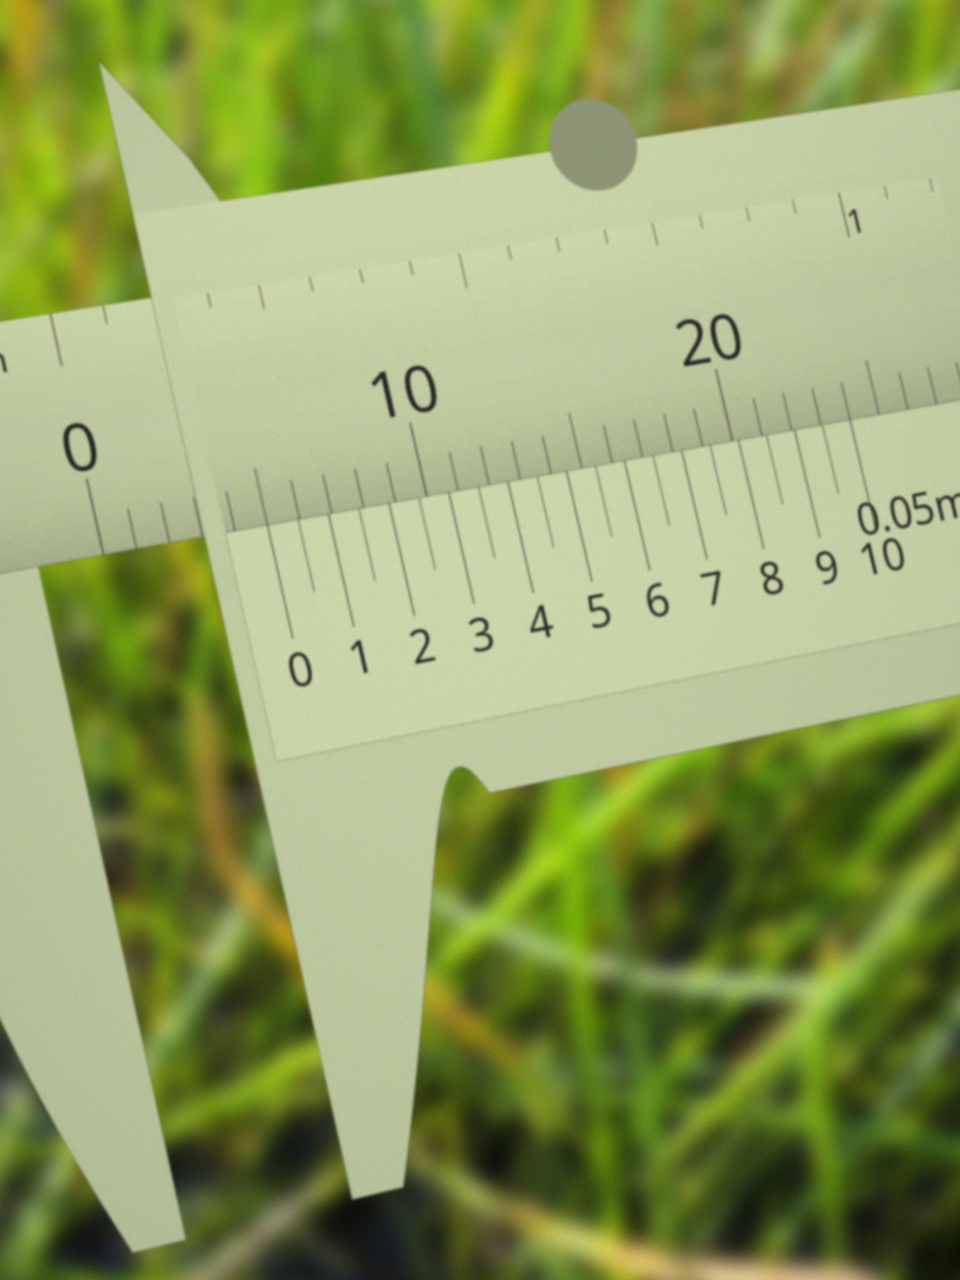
5.0 mm
